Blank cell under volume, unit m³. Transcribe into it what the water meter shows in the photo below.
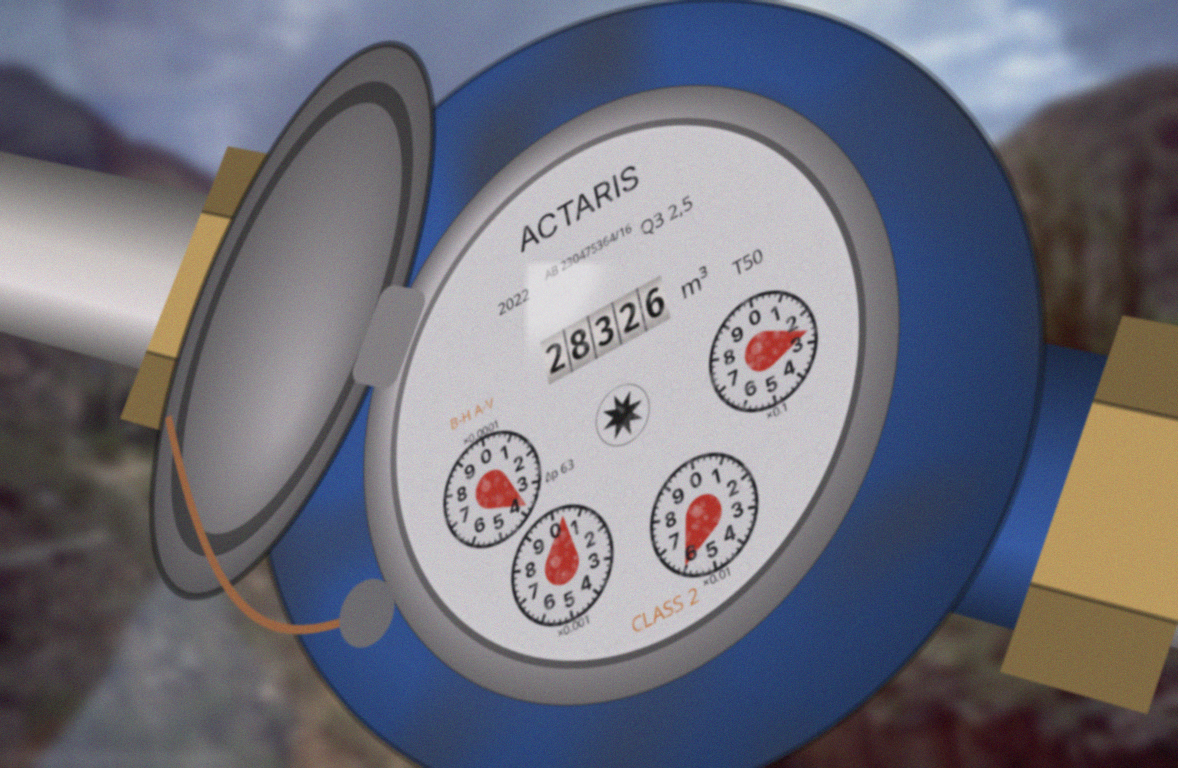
28326.2603 m³
